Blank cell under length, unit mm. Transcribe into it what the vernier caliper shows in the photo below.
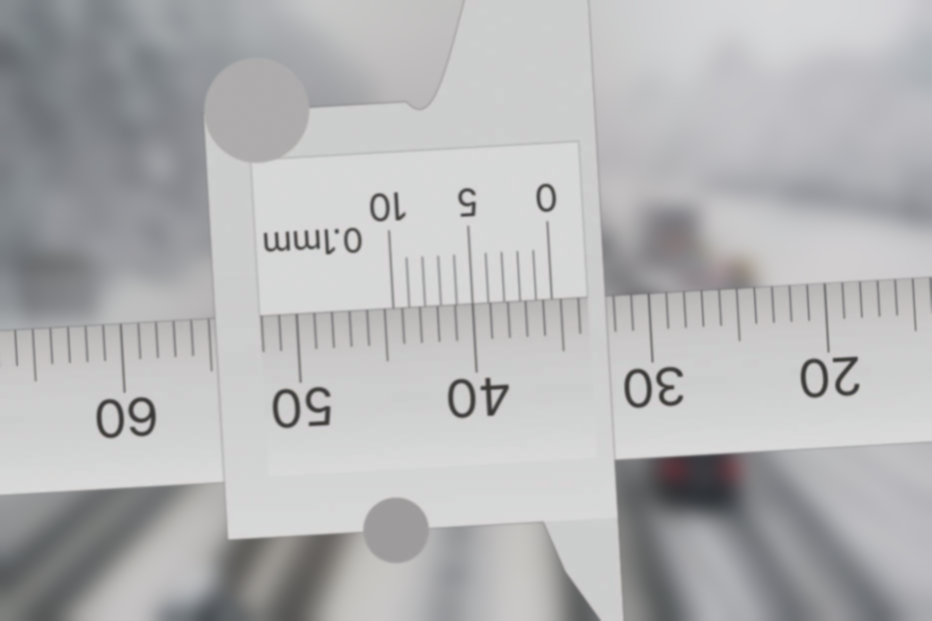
35.5 mm
